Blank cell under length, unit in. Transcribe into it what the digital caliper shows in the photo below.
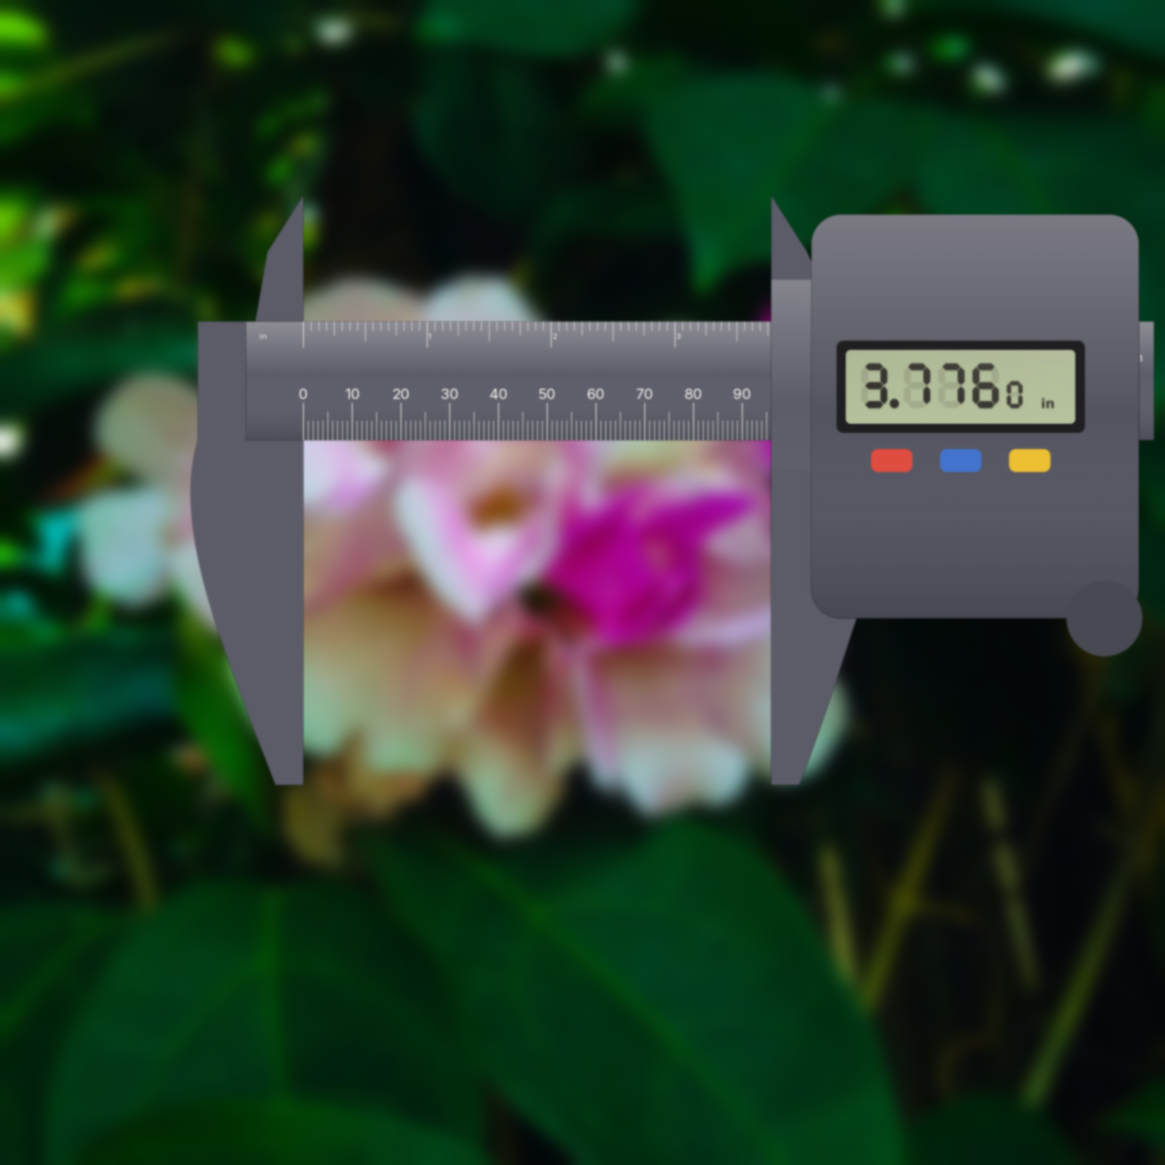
3.7760 in
